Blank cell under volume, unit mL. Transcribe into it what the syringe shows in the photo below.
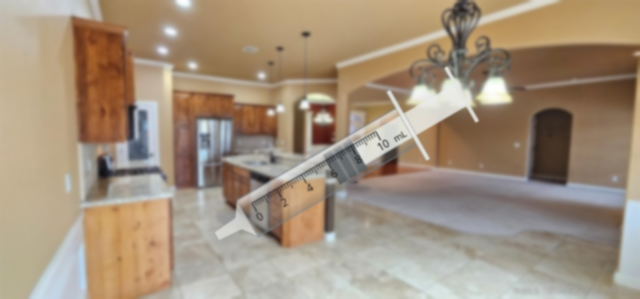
6 mL
